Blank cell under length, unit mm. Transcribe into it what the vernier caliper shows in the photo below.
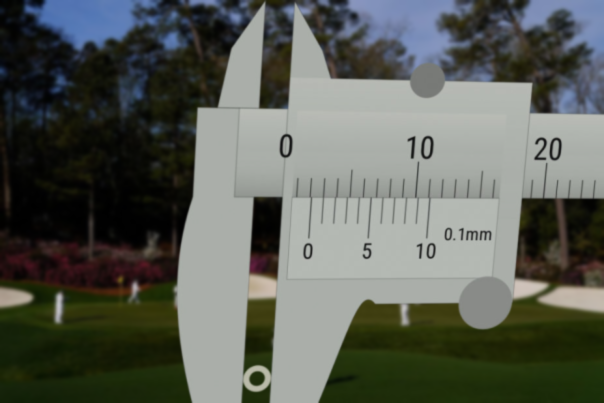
2.1 mm
